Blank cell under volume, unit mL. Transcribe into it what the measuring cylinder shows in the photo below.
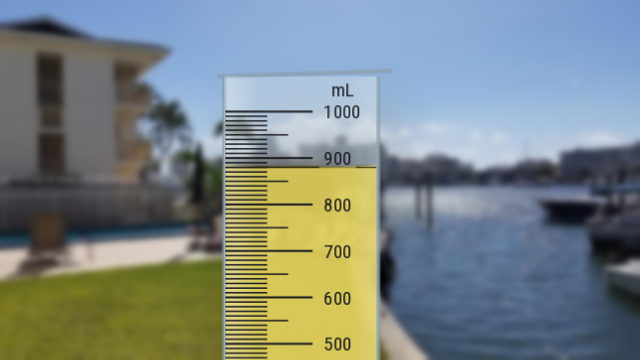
880 mL
